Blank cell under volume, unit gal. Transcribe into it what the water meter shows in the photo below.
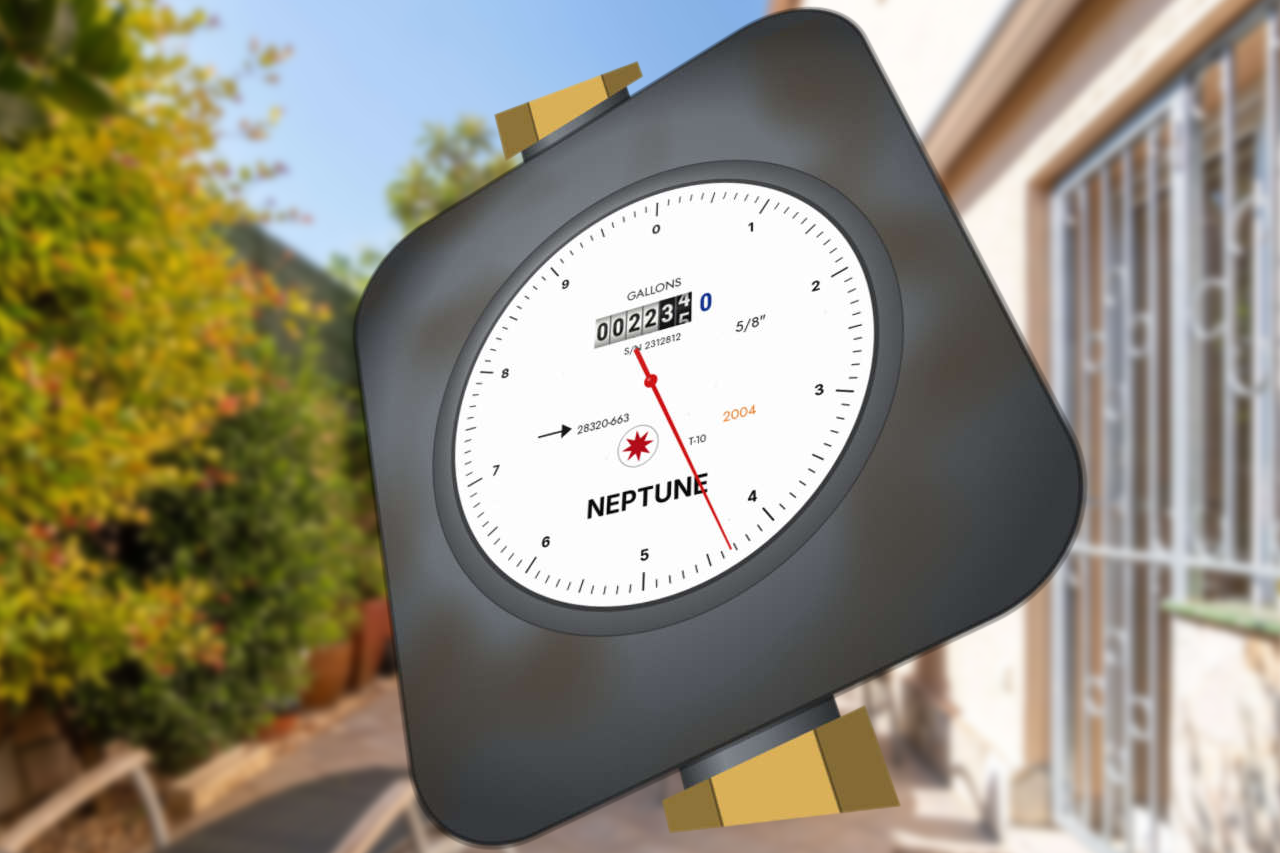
22344.3 gal
